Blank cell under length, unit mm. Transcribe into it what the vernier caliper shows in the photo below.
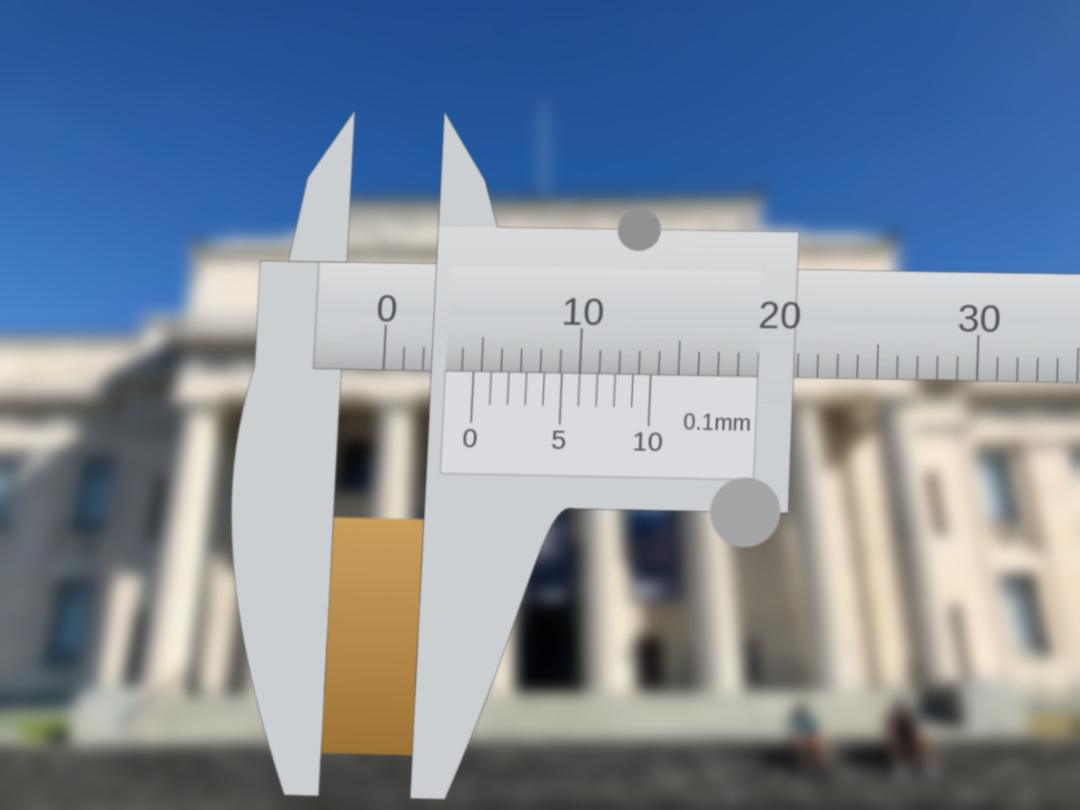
4.6 mm
